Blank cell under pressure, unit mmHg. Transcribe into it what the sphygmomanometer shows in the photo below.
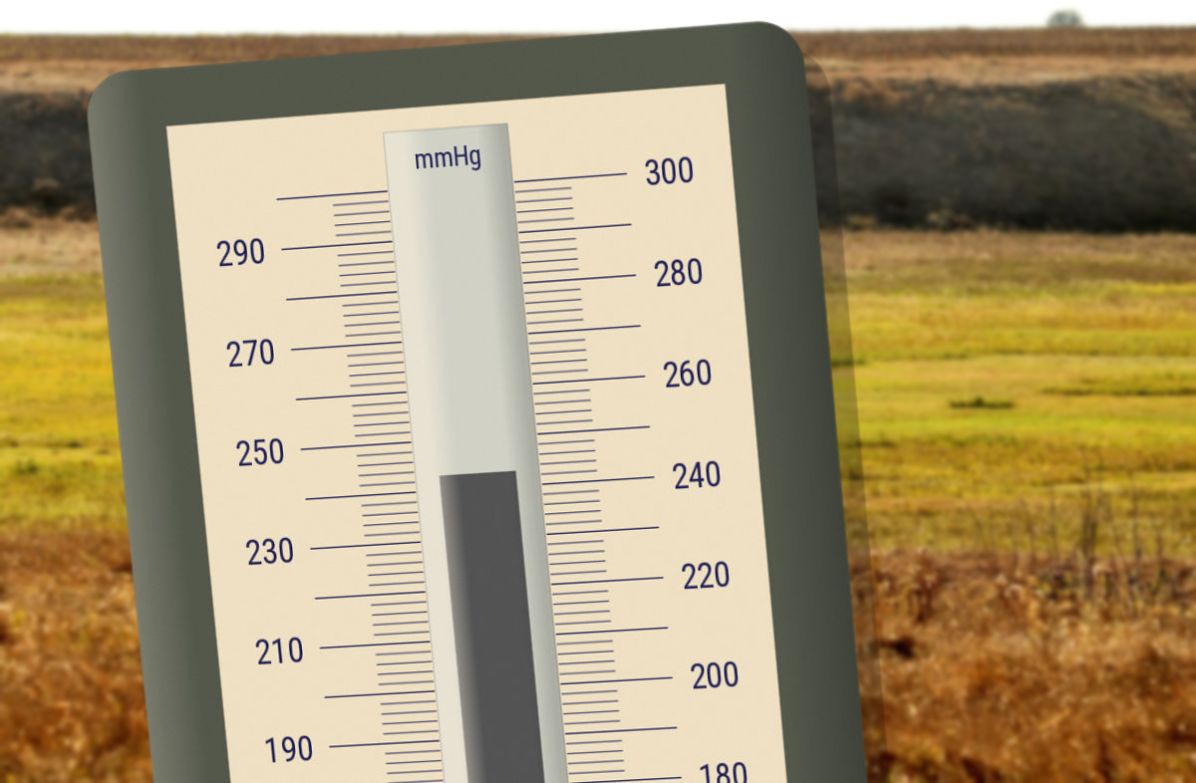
243 mmHg
